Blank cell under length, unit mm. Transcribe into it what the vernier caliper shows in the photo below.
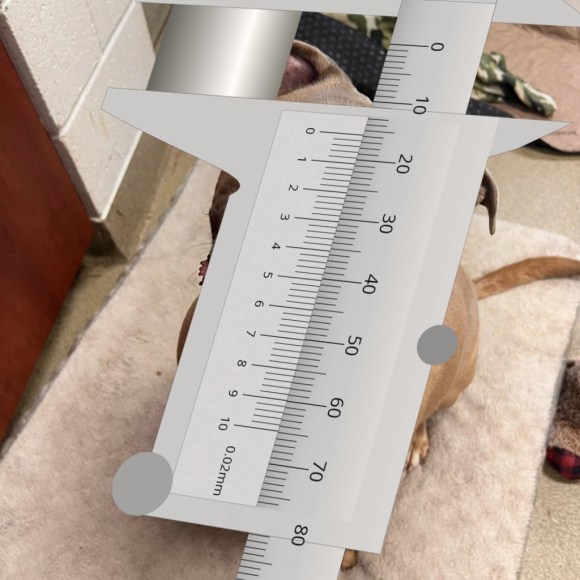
15.8 mm
